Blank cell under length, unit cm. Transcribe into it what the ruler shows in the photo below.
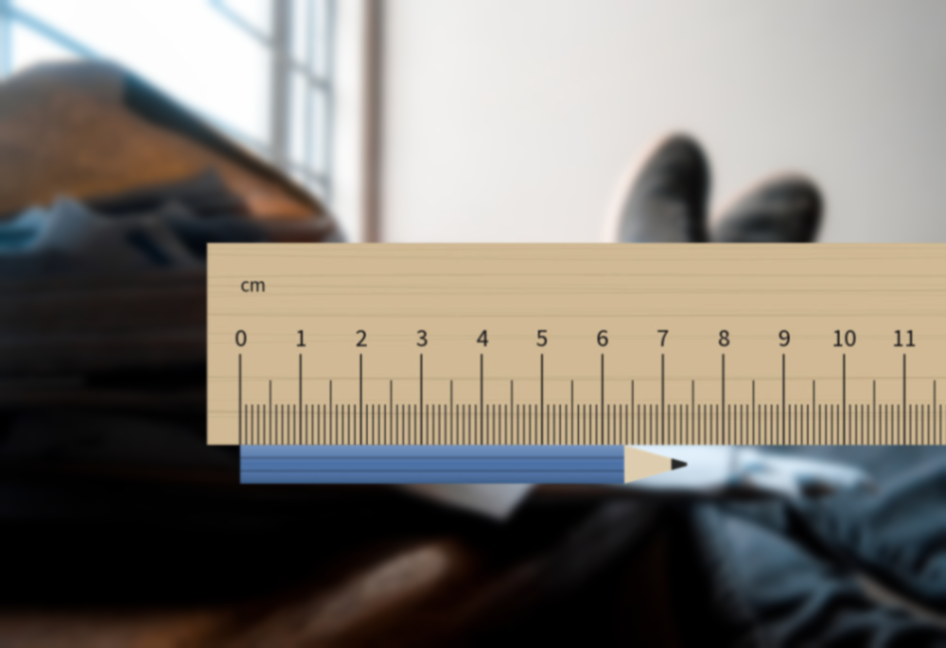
7.4 cm
